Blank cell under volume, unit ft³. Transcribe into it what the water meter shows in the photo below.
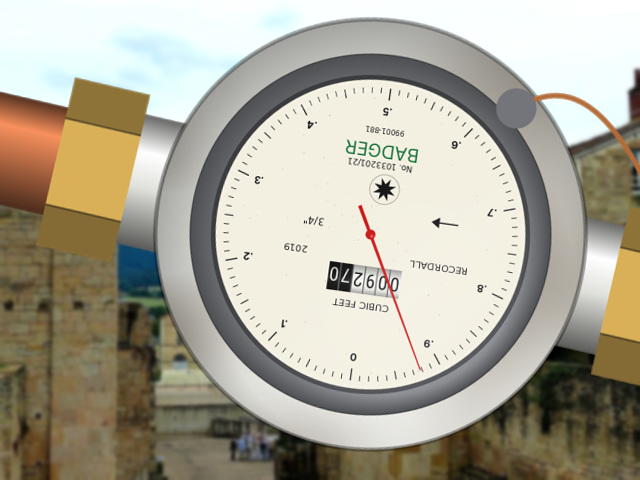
9269.92 ft³
